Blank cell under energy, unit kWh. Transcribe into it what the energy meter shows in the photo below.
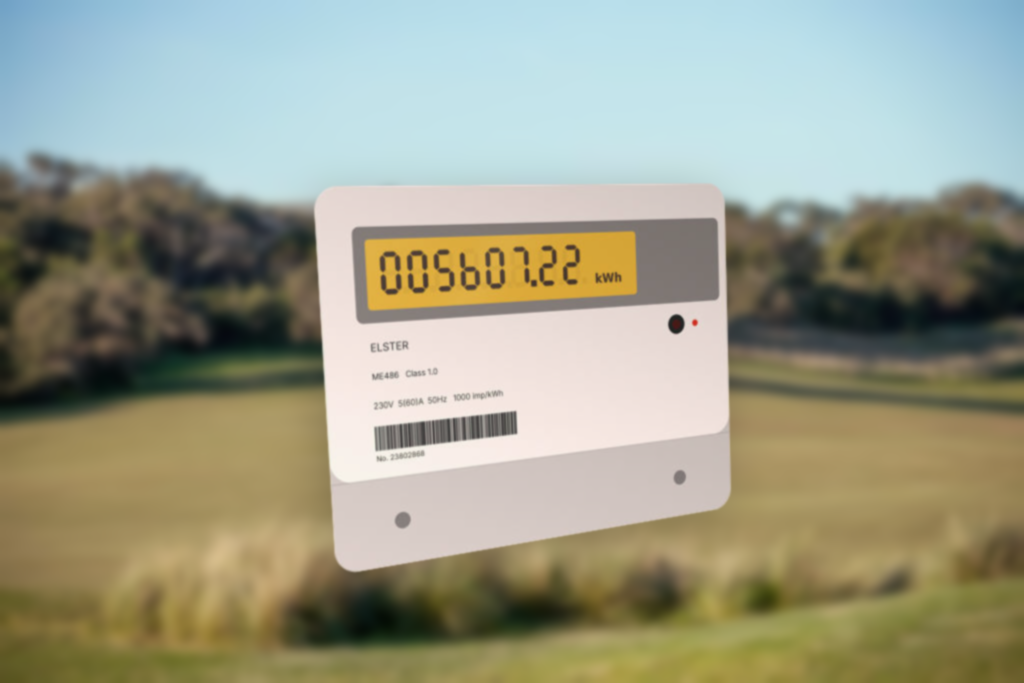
5607.22 kWh
